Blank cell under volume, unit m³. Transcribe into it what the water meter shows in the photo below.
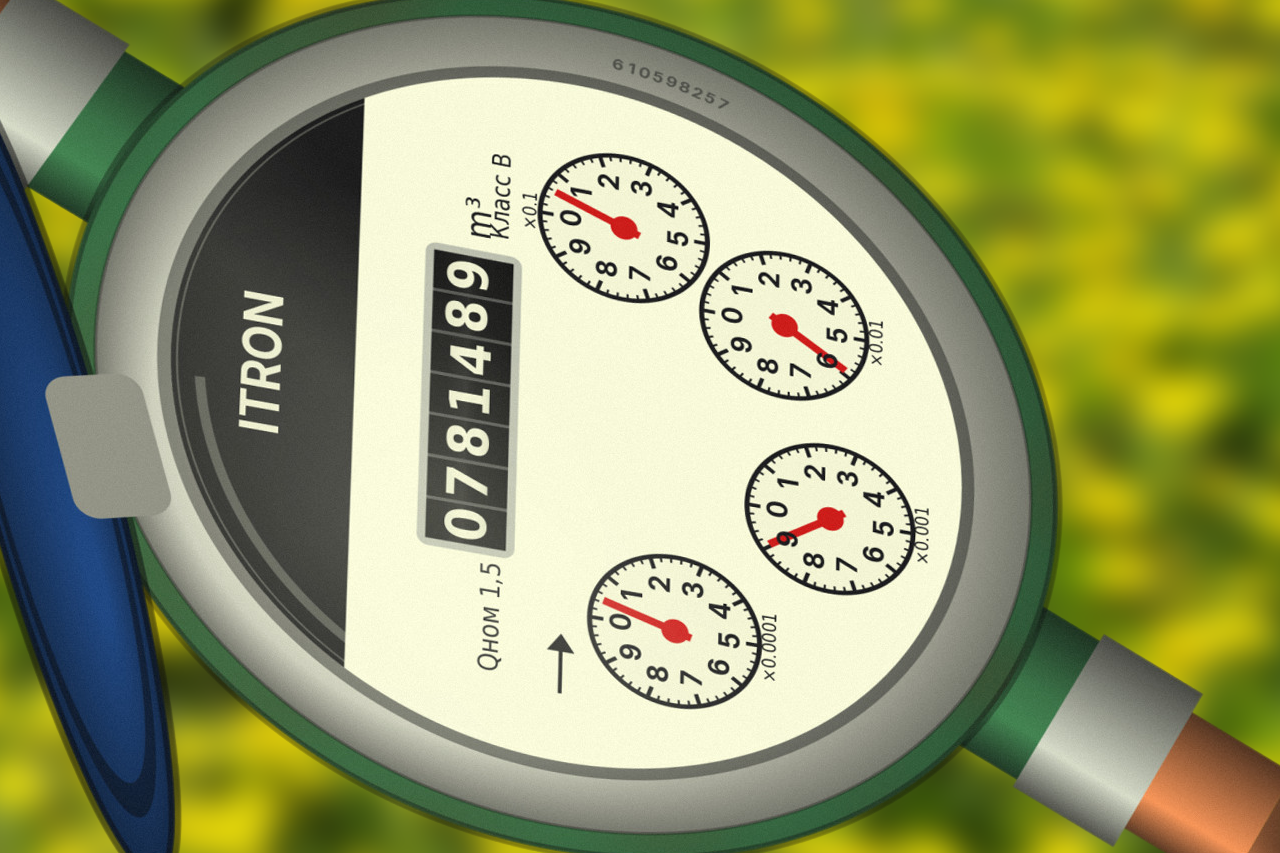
781489.0590 m³
